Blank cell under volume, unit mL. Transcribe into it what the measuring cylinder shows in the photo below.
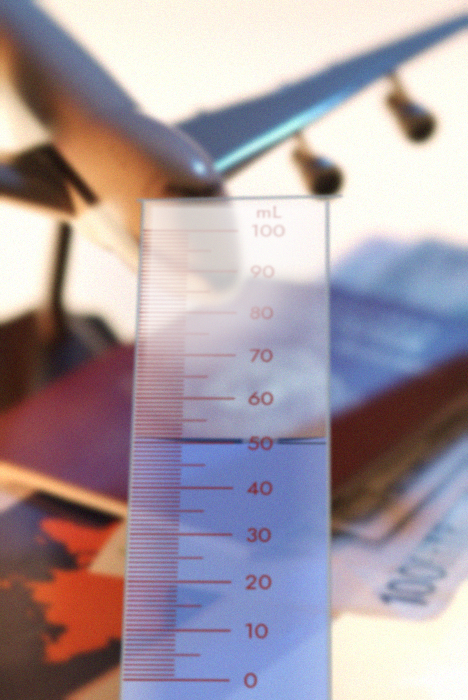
50 mL
